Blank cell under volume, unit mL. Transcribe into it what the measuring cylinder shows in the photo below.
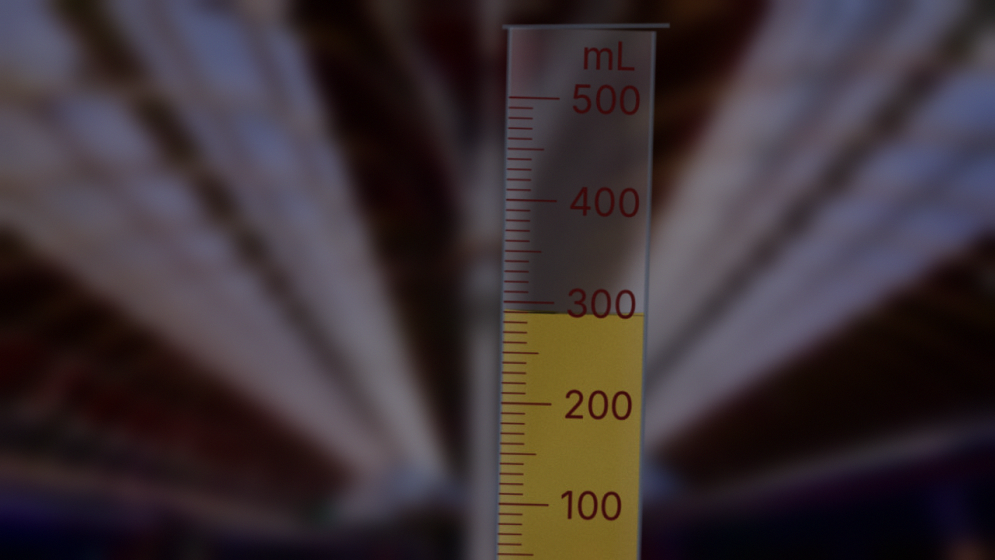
290 mL
